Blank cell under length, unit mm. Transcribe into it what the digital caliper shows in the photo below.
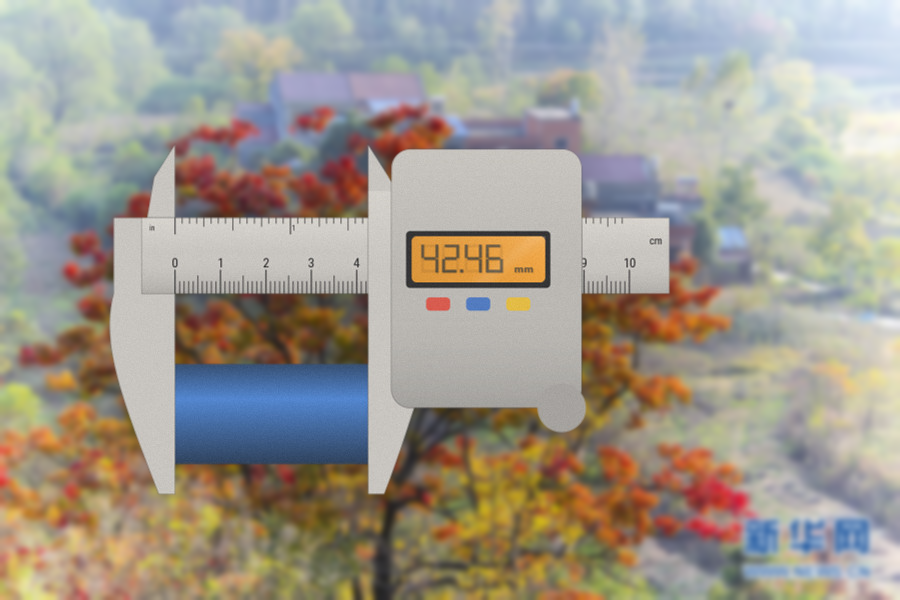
42.46 mm
